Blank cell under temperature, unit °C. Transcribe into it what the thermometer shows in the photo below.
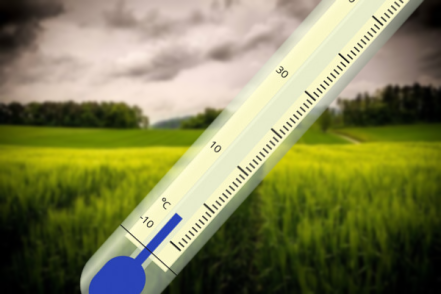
-5 °C
